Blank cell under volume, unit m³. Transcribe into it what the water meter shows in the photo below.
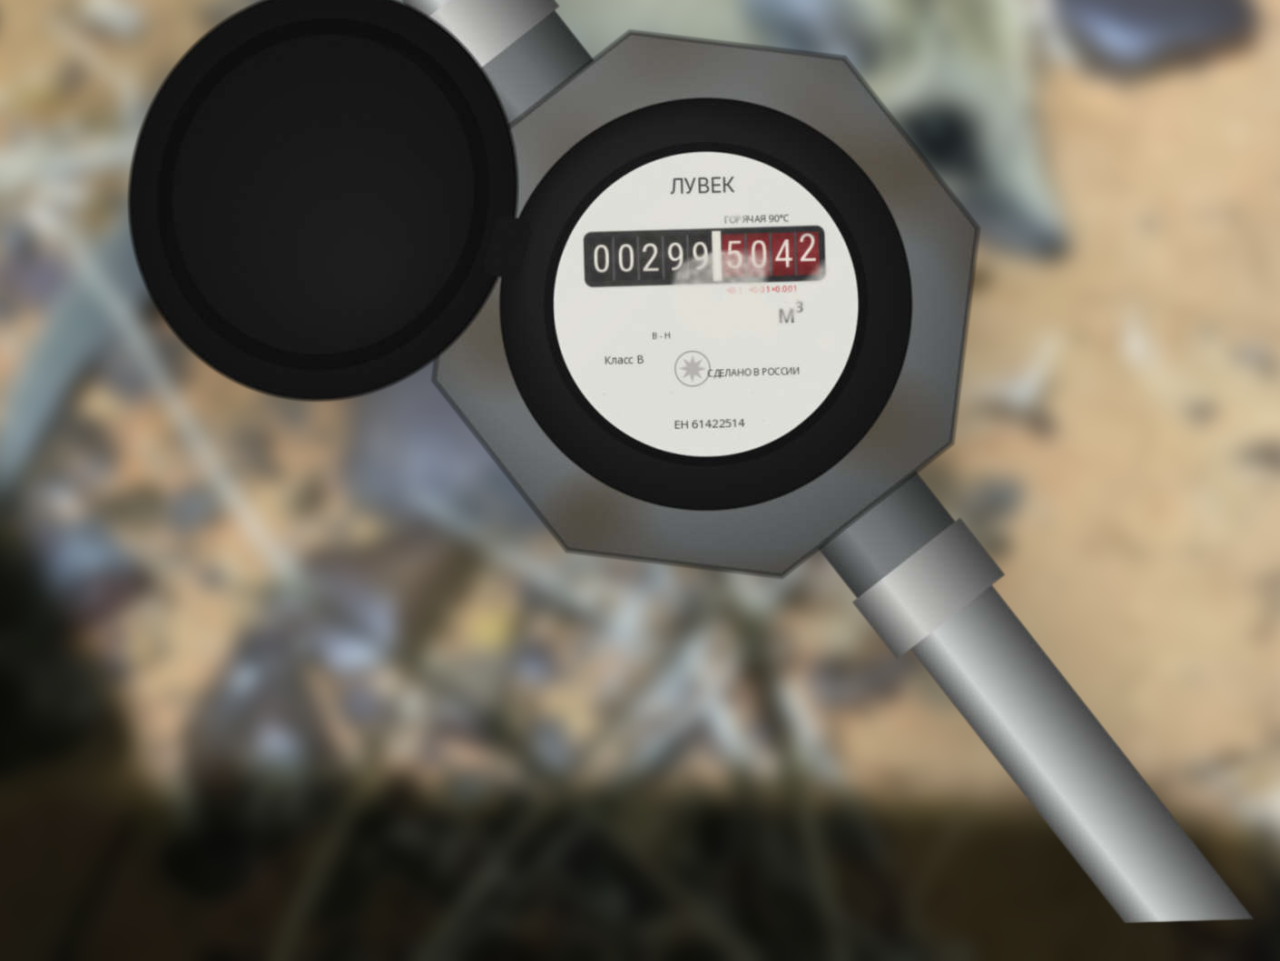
299.5042 m³
